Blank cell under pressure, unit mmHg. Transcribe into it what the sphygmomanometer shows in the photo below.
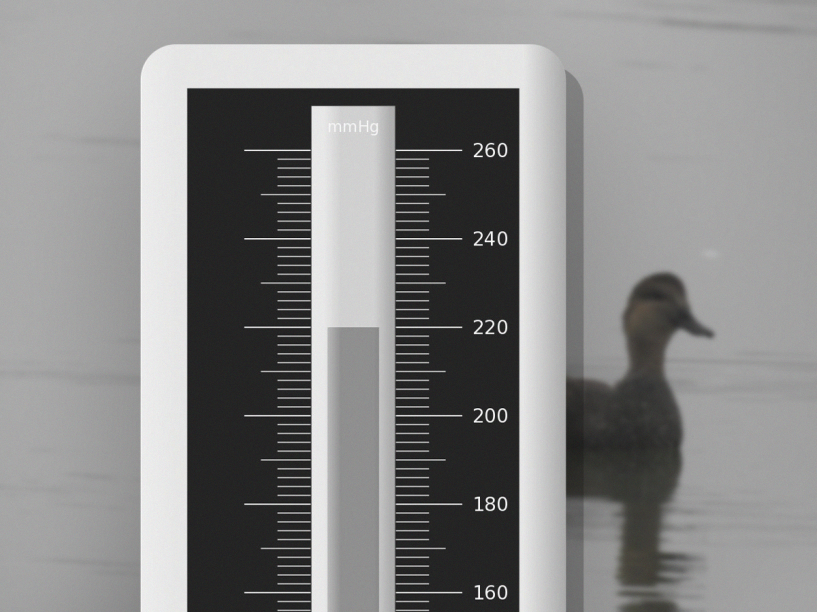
220 mmHg
